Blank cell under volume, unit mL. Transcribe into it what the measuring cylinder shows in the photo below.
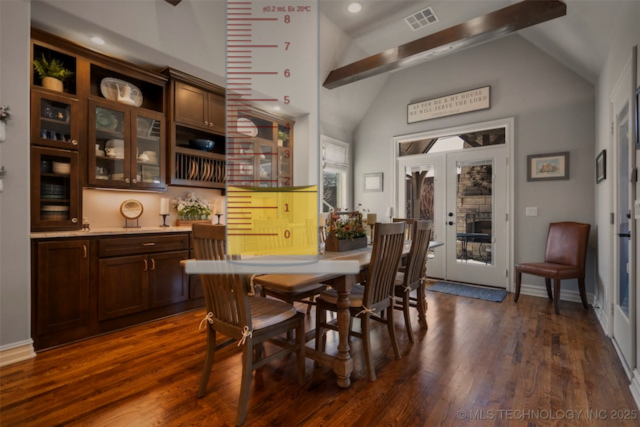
1.6 mL
